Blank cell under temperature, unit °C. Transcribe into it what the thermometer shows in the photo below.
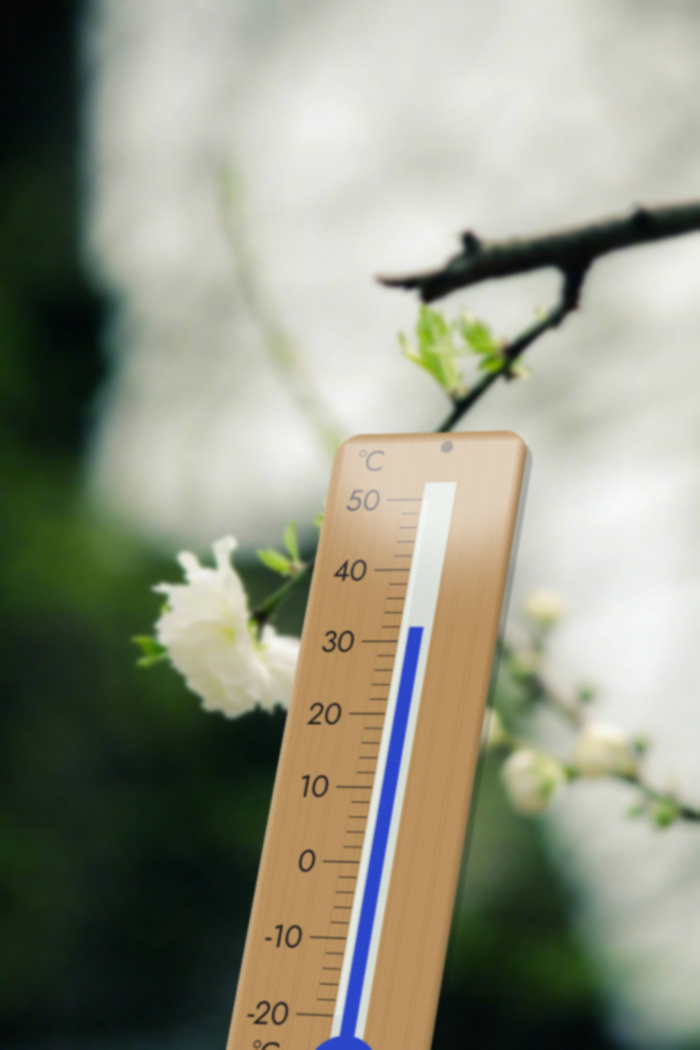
32 °C
